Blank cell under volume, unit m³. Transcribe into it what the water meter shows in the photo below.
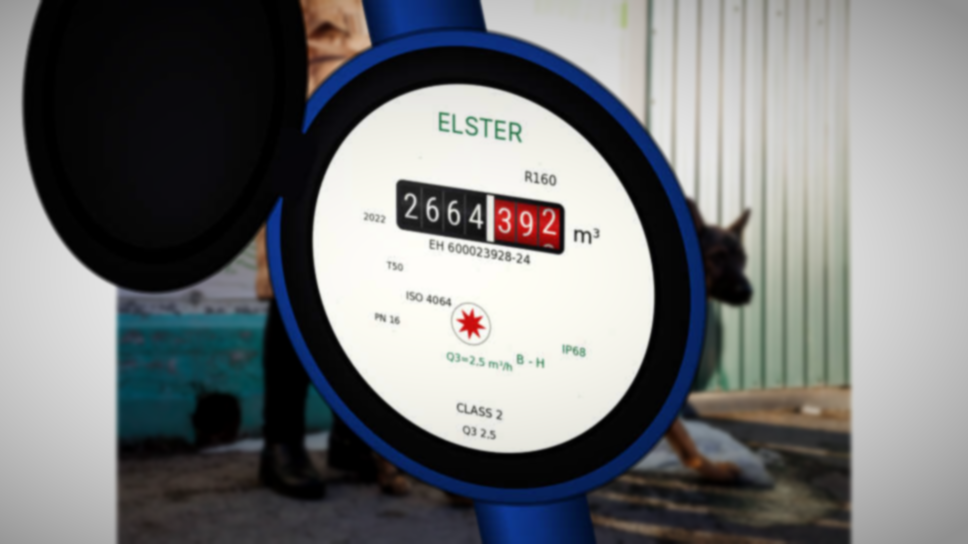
2664.392 m³
